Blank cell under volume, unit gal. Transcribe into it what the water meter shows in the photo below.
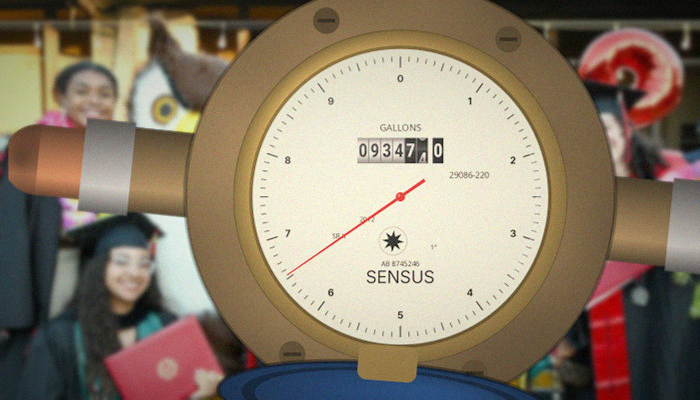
934736.5 gal
